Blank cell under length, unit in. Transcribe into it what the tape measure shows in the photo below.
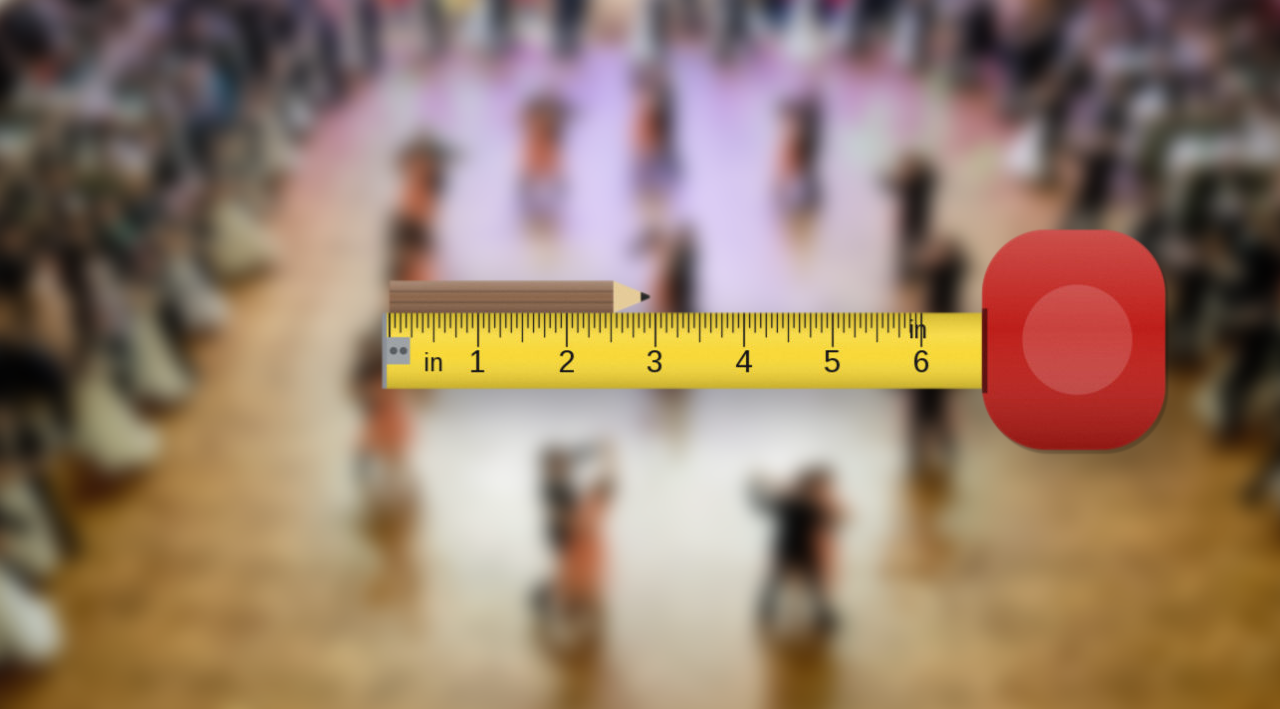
2.9375 in
